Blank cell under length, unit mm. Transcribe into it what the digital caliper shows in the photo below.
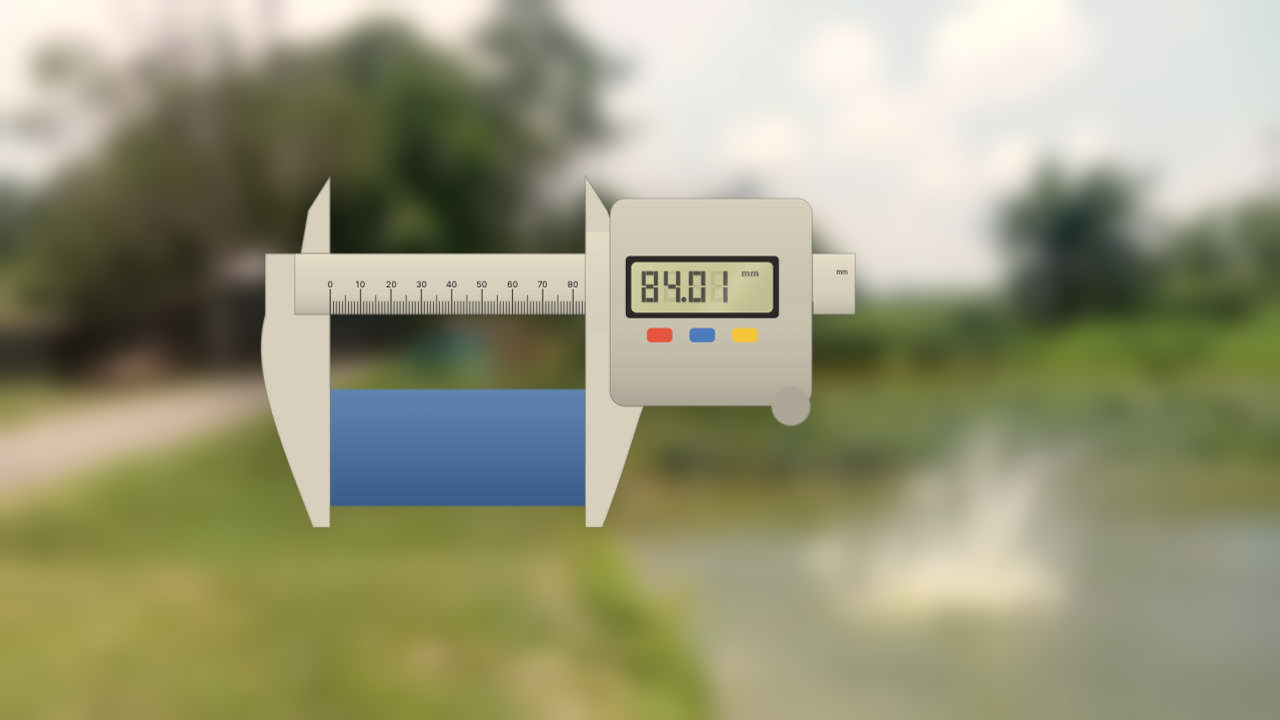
84.01 mm
